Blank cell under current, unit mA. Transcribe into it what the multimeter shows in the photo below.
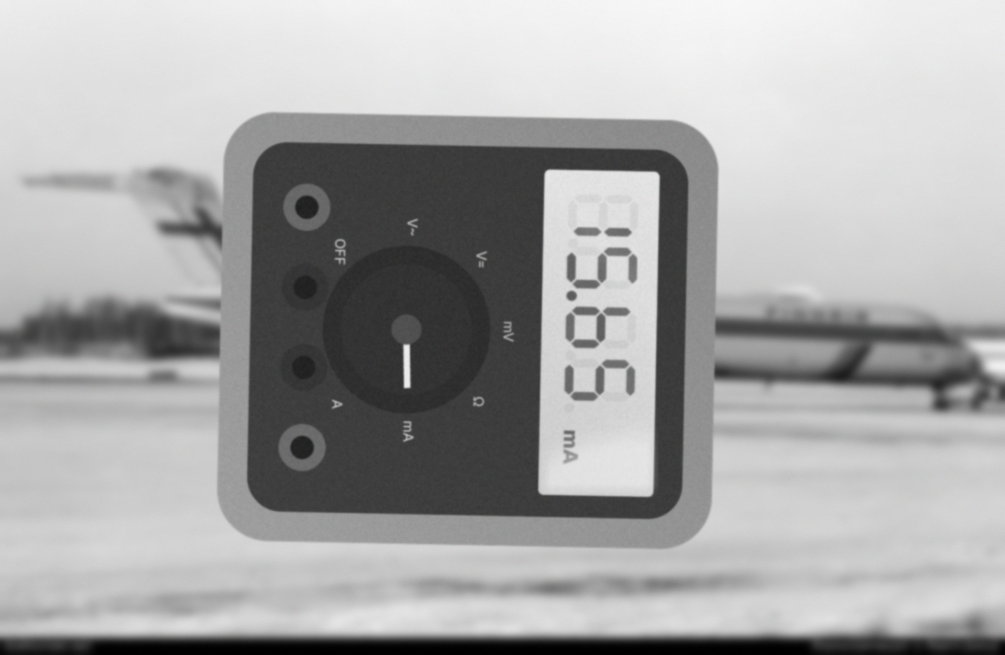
15.65 mA
